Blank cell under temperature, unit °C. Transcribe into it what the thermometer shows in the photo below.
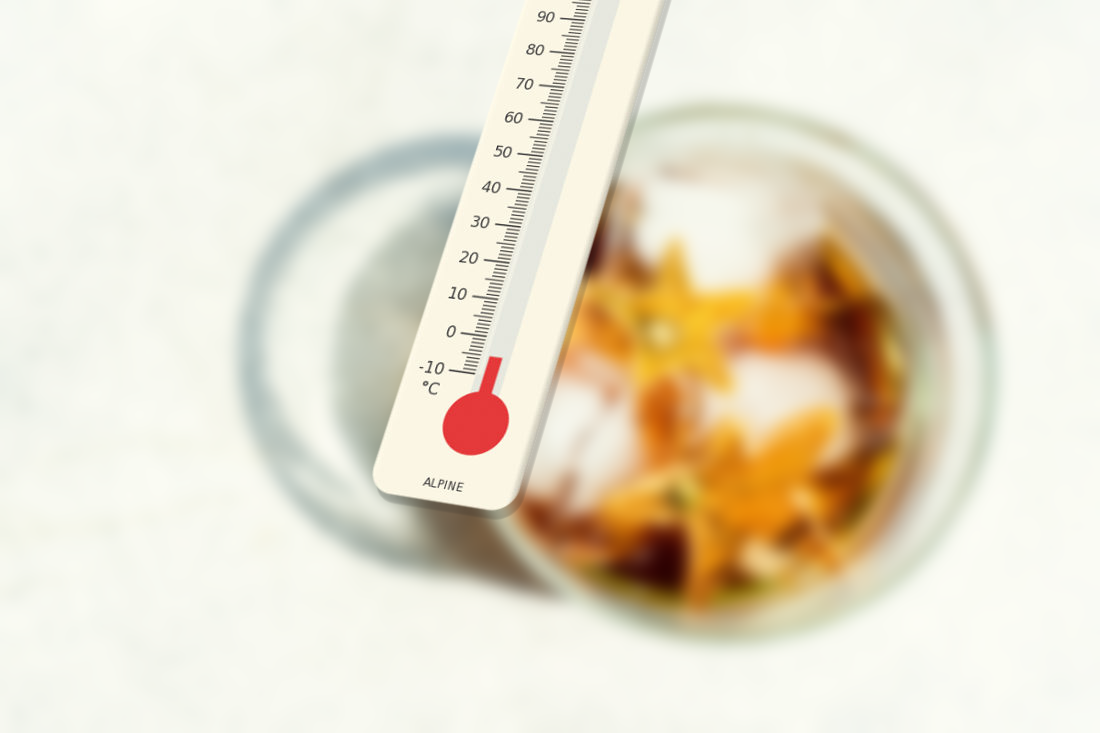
-5 °C
